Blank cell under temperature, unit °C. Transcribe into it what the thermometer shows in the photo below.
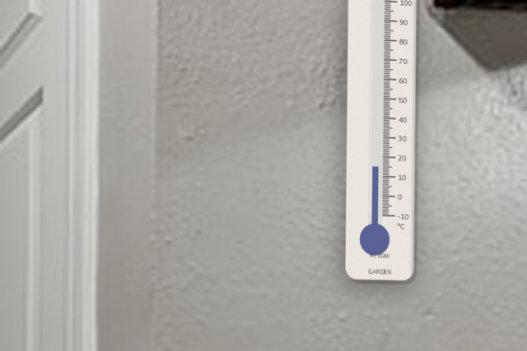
15 °C
